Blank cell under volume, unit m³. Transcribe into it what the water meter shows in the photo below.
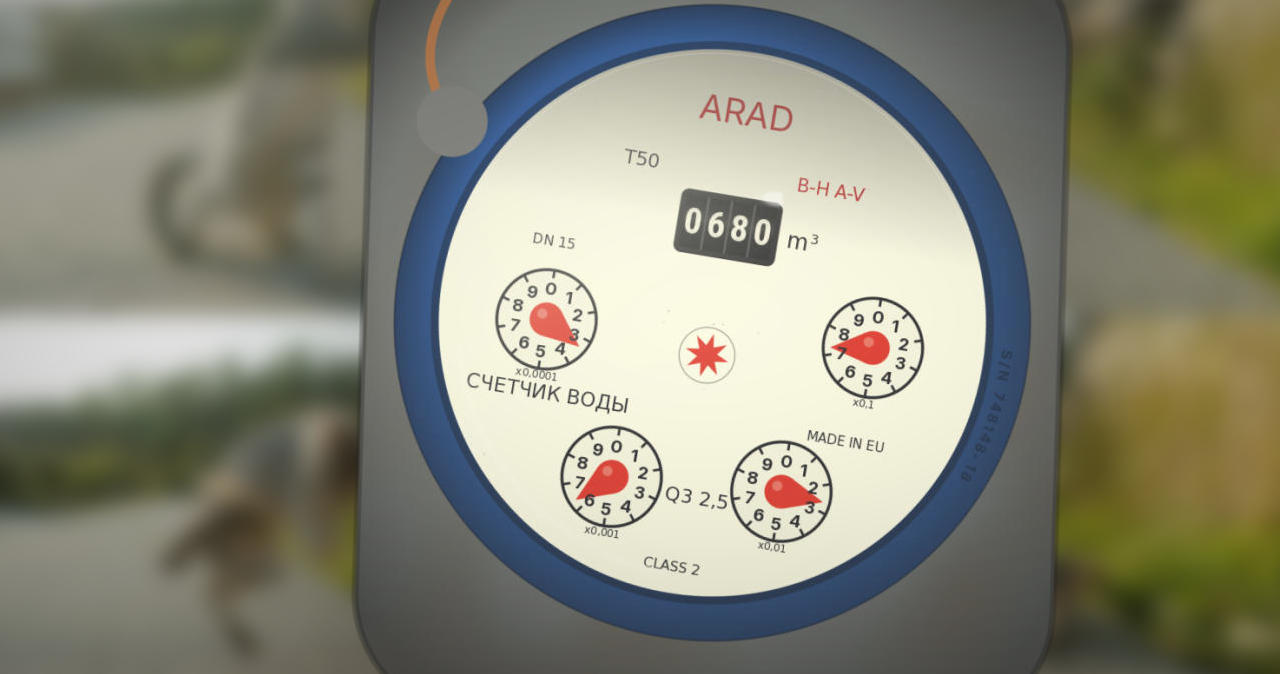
680.7263 m³
